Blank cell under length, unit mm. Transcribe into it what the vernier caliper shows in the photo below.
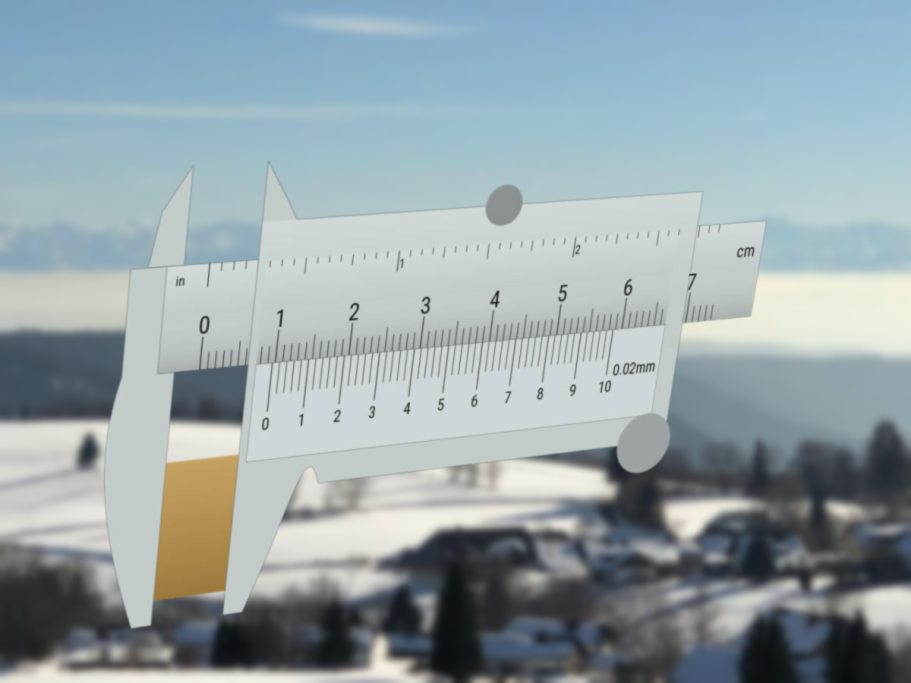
9.6 mm
